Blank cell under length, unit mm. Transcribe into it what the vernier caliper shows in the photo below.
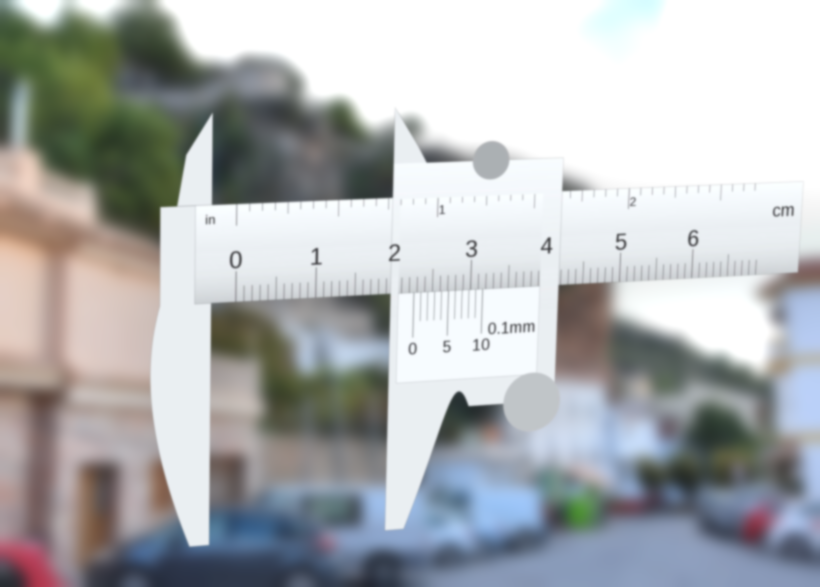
22.6 mm
